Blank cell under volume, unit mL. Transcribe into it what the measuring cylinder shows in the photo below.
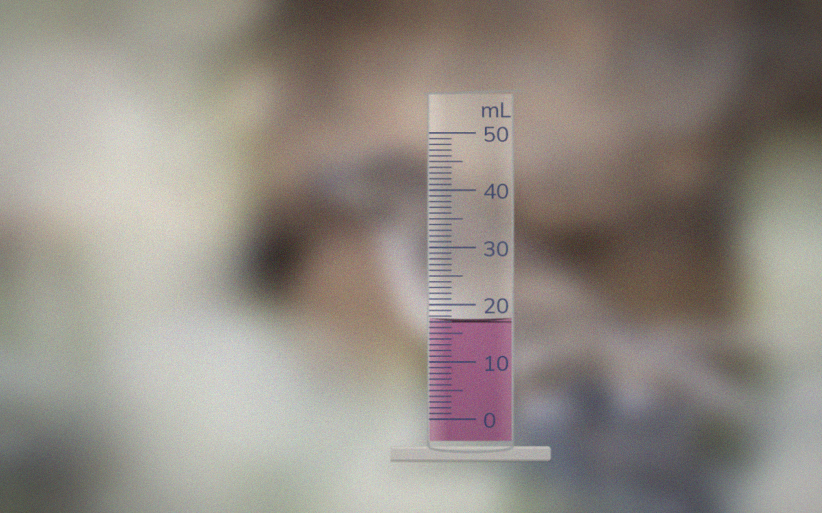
17 mL
